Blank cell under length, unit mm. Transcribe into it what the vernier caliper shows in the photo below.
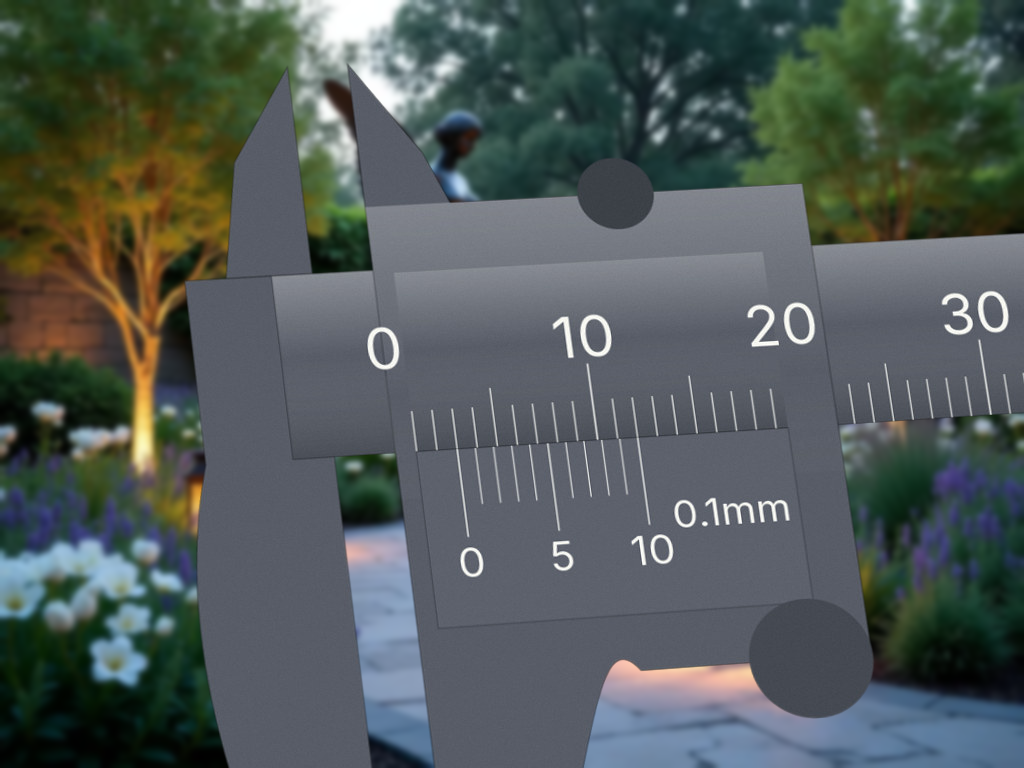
3.0 mm
